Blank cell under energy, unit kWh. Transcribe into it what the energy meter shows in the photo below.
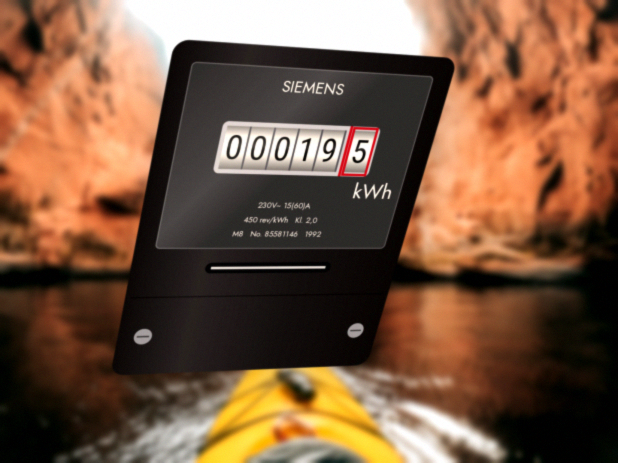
19.5 kWh
